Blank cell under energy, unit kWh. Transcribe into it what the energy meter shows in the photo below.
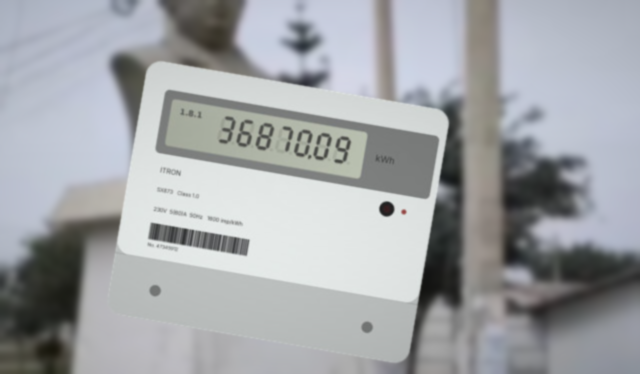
36870.09 kWh
